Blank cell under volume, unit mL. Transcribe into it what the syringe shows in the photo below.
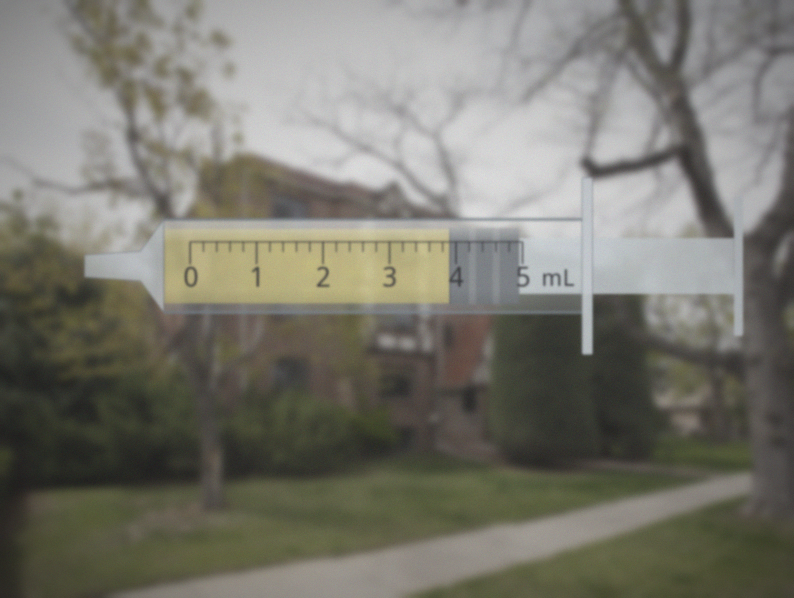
3.9 mL
